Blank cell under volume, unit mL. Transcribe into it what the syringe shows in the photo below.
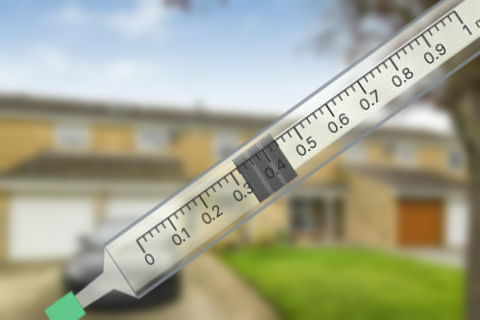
0.32 mL
